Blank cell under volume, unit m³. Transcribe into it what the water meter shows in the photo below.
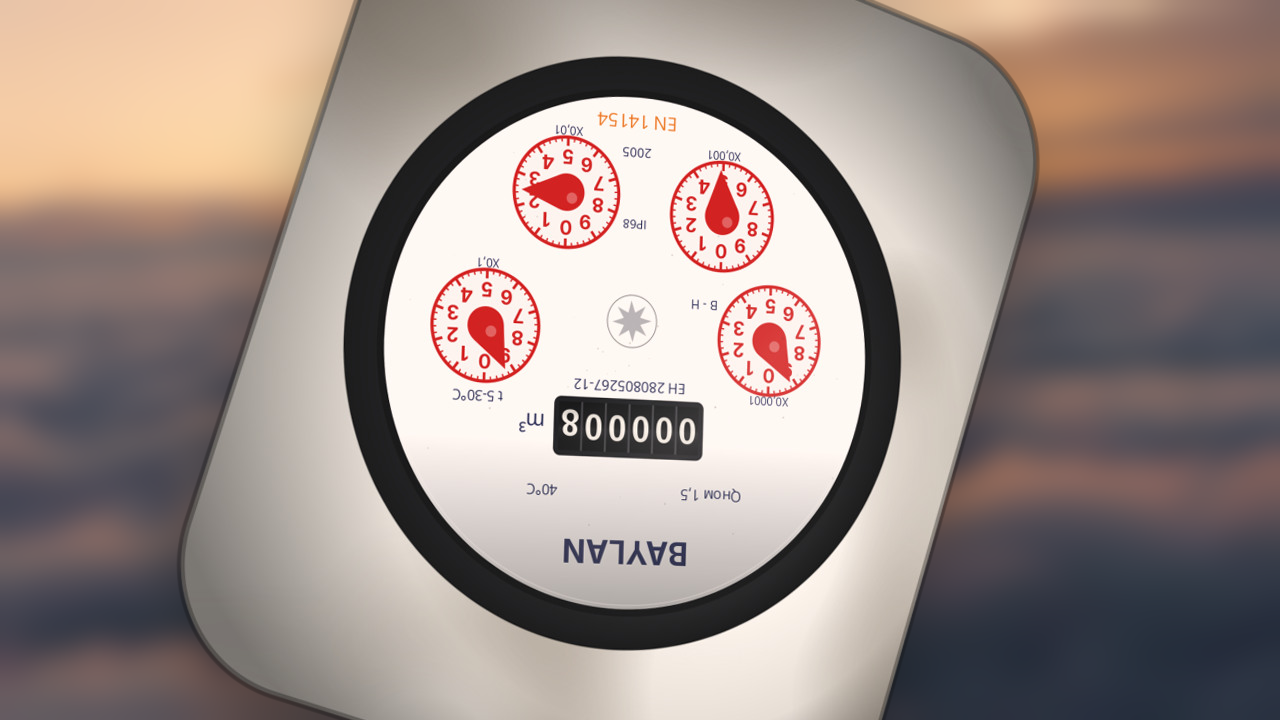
7.9249 m³
